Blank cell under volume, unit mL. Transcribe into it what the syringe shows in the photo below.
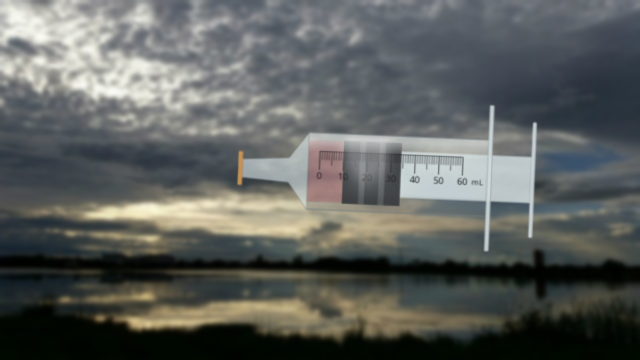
10 mL
